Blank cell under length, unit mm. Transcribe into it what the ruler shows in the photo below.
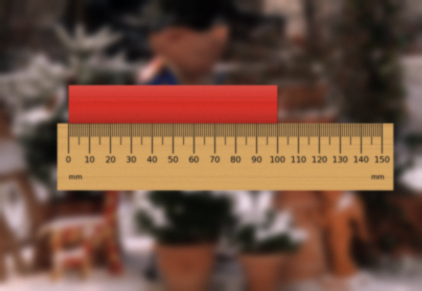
100 mm
